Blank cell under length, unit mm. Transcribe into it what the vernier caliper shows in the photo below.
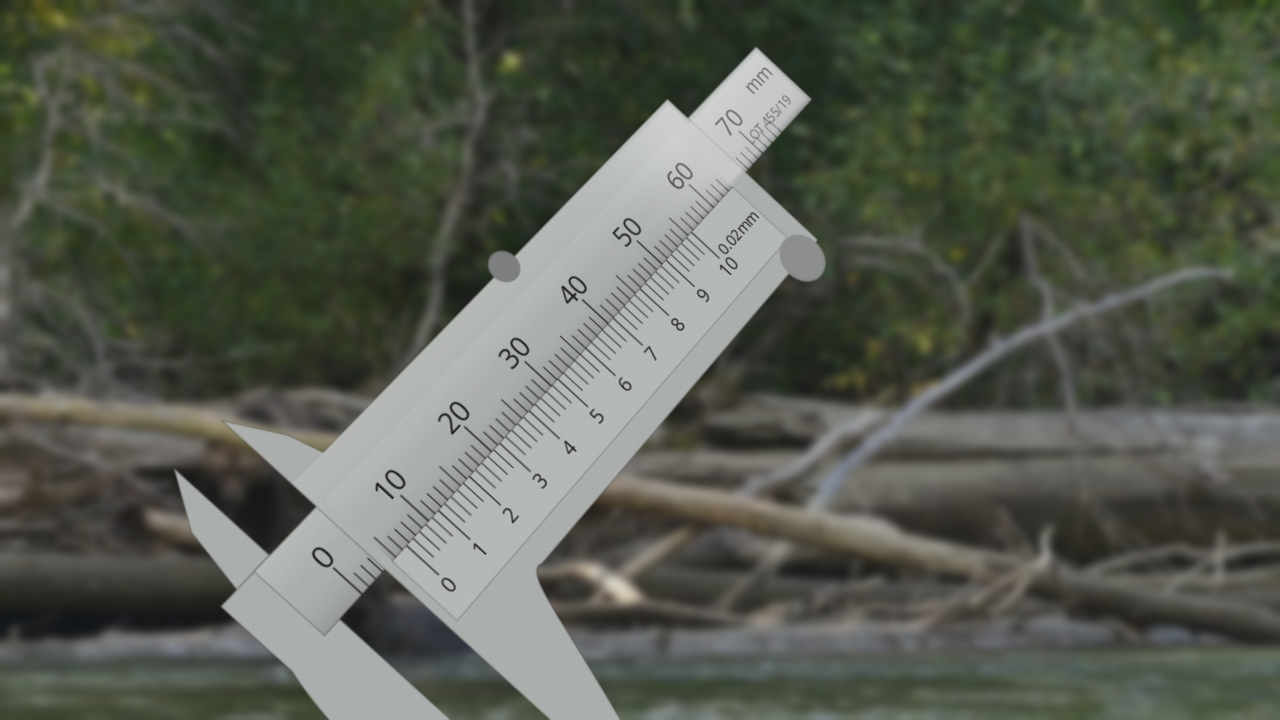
6.6 mm
